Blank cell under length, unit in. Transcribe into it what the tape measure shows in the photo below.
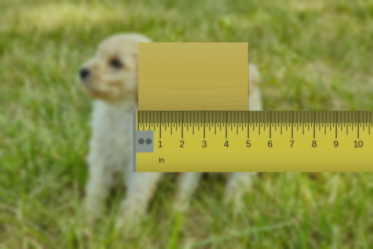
5 in
